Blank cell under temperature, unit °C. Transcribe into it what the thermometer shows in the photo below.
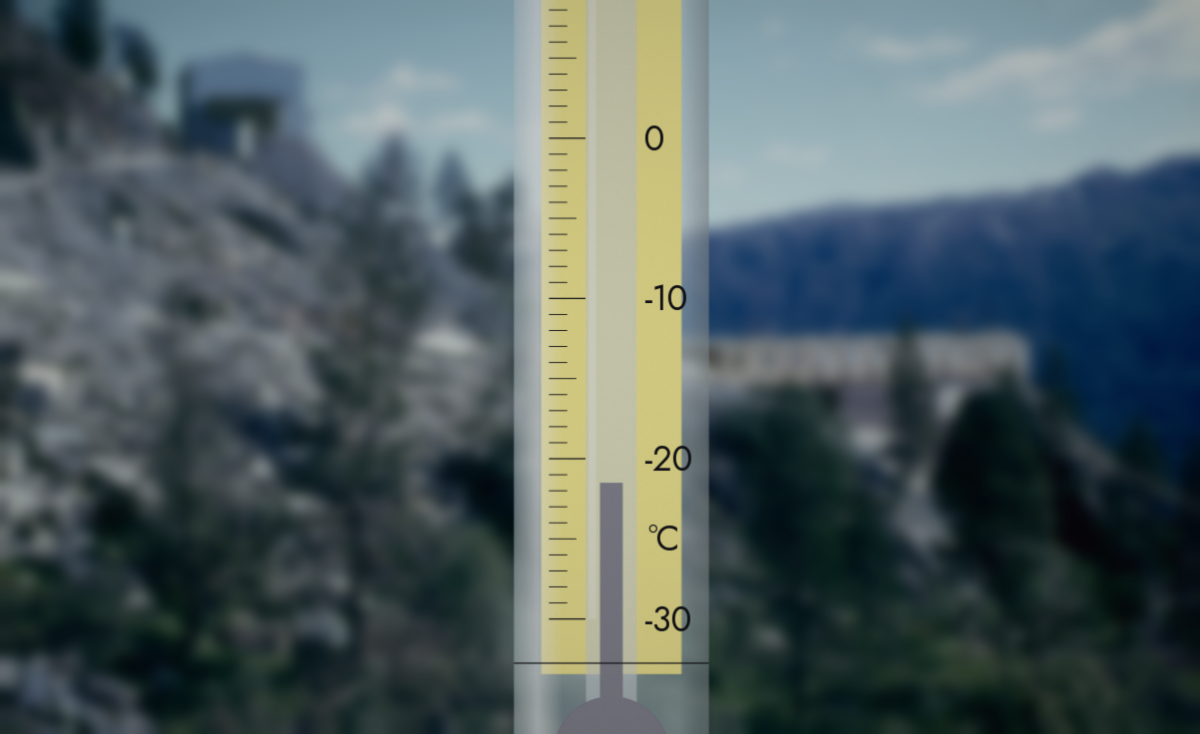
-21.5 °C
